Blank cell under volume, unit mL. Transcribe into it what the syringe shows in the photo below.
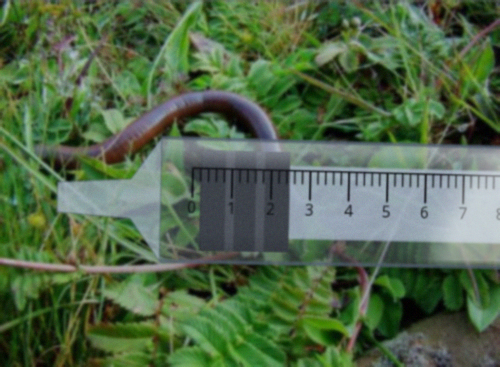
0.2 mL
